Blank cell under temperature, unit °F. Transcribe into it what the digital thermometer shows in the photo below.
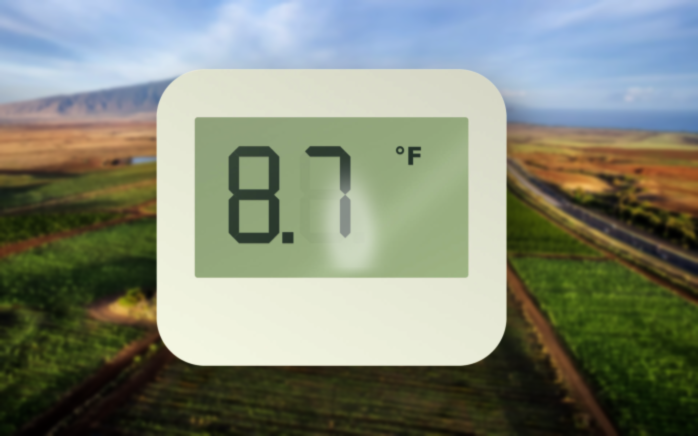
8.7 °F
